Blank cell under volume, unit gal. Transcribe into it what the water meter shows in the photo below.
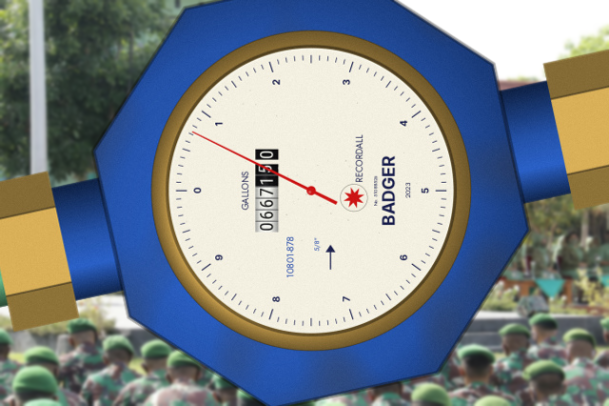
667150.7 gal
